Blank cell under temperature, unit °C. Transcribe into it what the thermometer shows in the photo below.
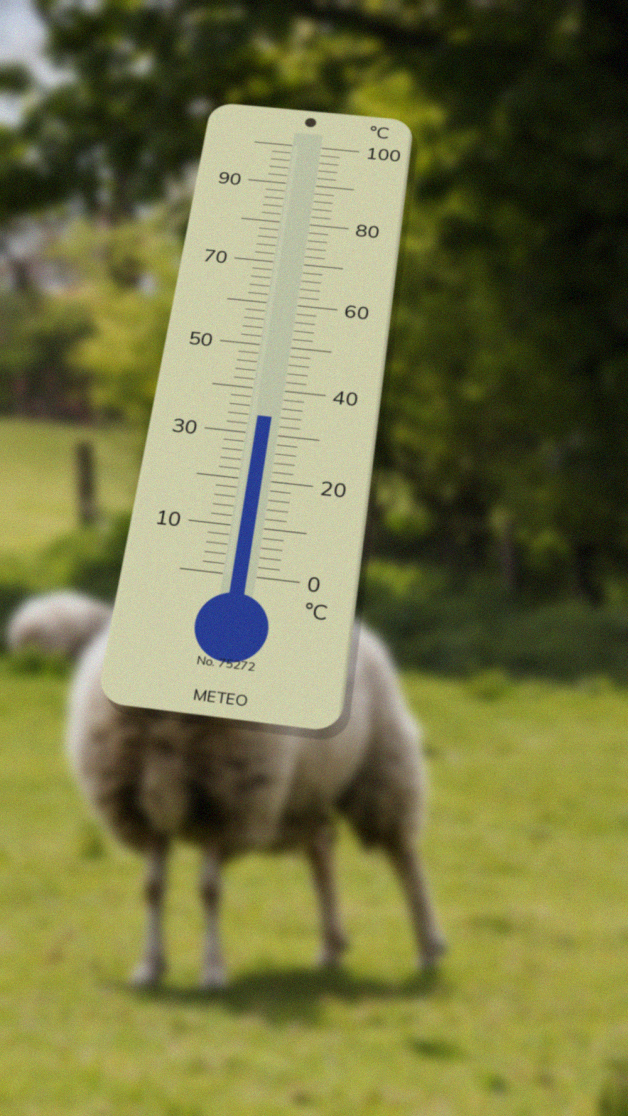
34 °C
